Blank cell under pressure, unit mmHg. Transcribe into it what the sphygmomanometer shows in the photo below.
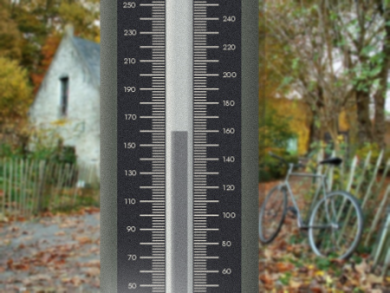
160 mmHg
